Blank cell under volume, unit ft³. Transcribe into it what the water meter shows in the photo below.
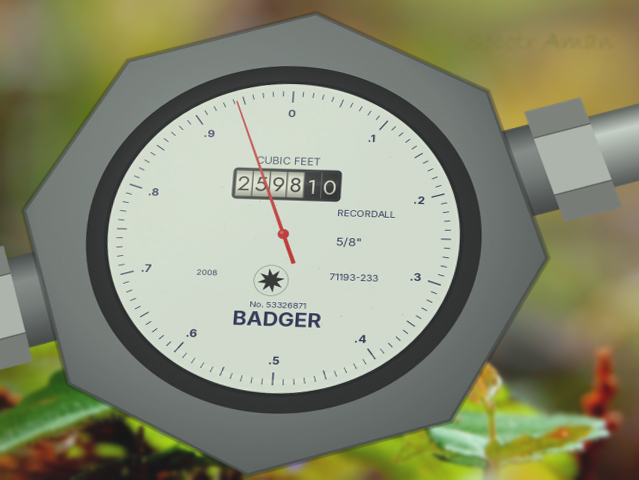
259809.94 ft³
